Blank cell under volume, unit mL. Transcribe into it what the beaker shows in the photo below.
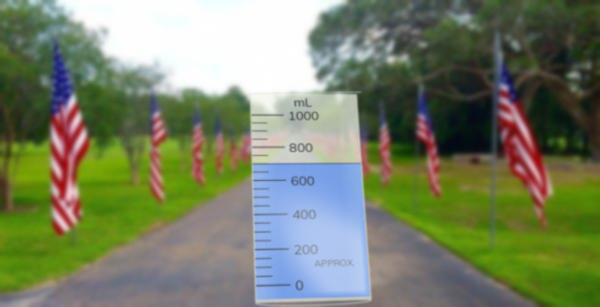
700 mL
